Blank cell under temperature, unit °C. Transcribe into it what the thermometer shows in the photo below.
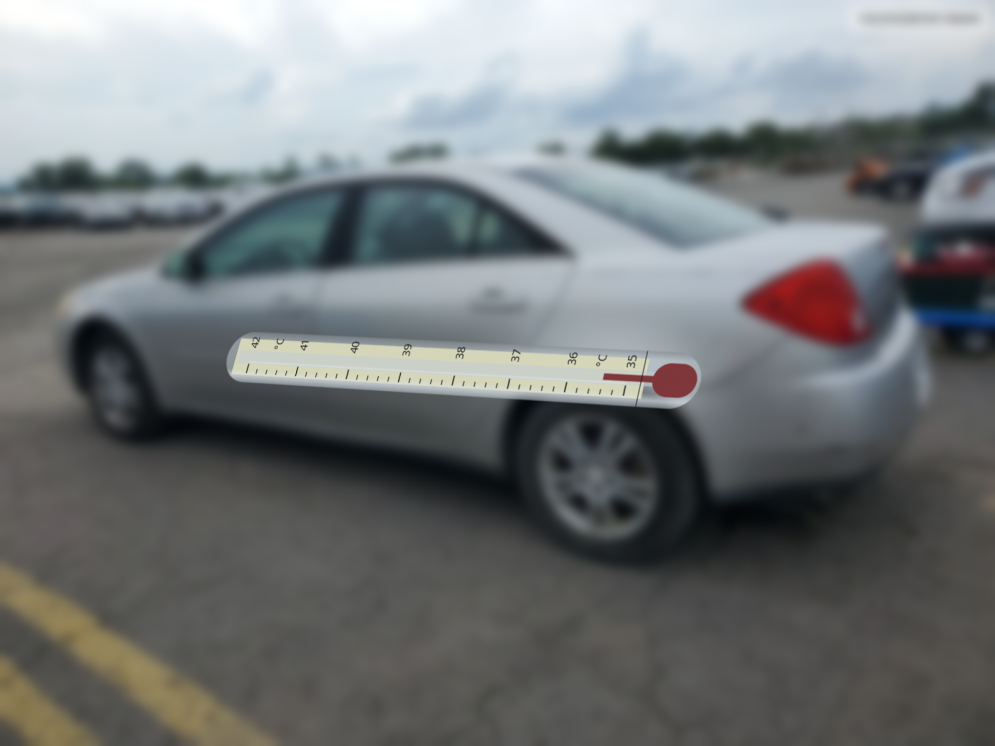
35.4 °C
